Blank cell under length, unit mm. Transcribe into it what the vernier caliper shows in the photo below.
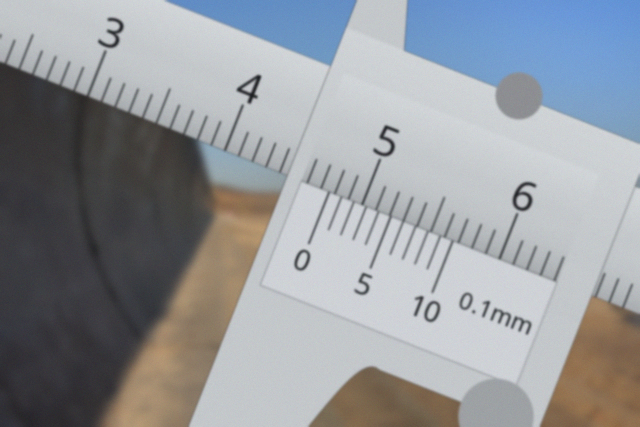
47.6 mm
